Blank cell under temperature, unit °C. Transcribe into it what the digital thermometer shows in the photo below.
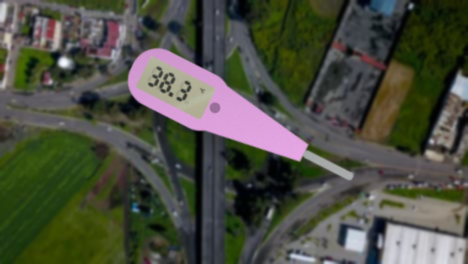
38.3 °C
